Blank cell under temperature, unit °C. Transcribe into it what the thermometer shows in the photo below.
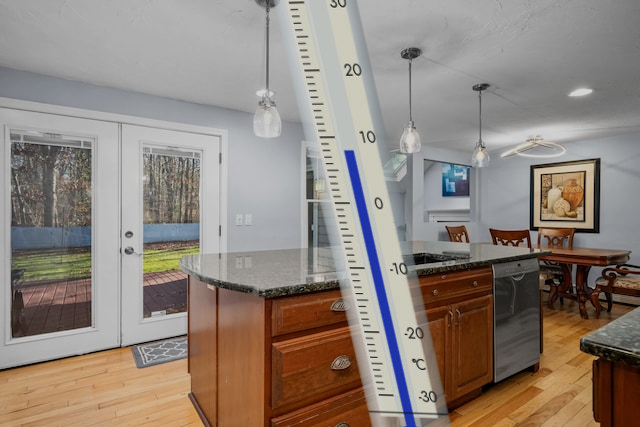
8 °C
